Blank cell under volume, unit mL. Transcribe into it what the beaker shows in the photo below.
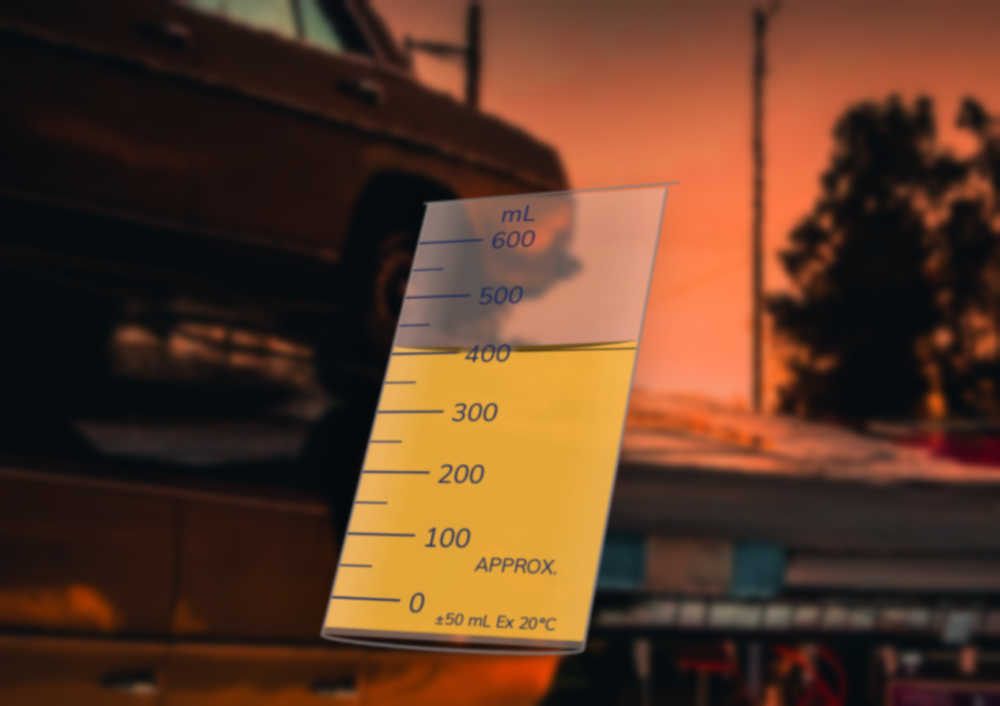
400 mL
